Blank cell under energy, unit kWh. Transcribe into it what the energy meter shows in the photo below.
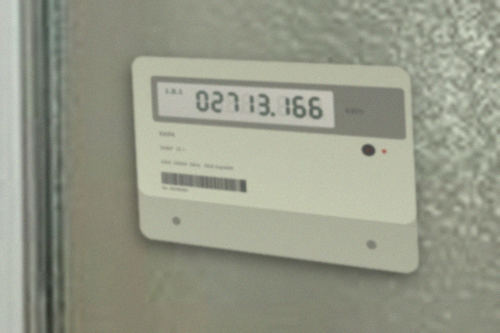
2713.166 kWh
